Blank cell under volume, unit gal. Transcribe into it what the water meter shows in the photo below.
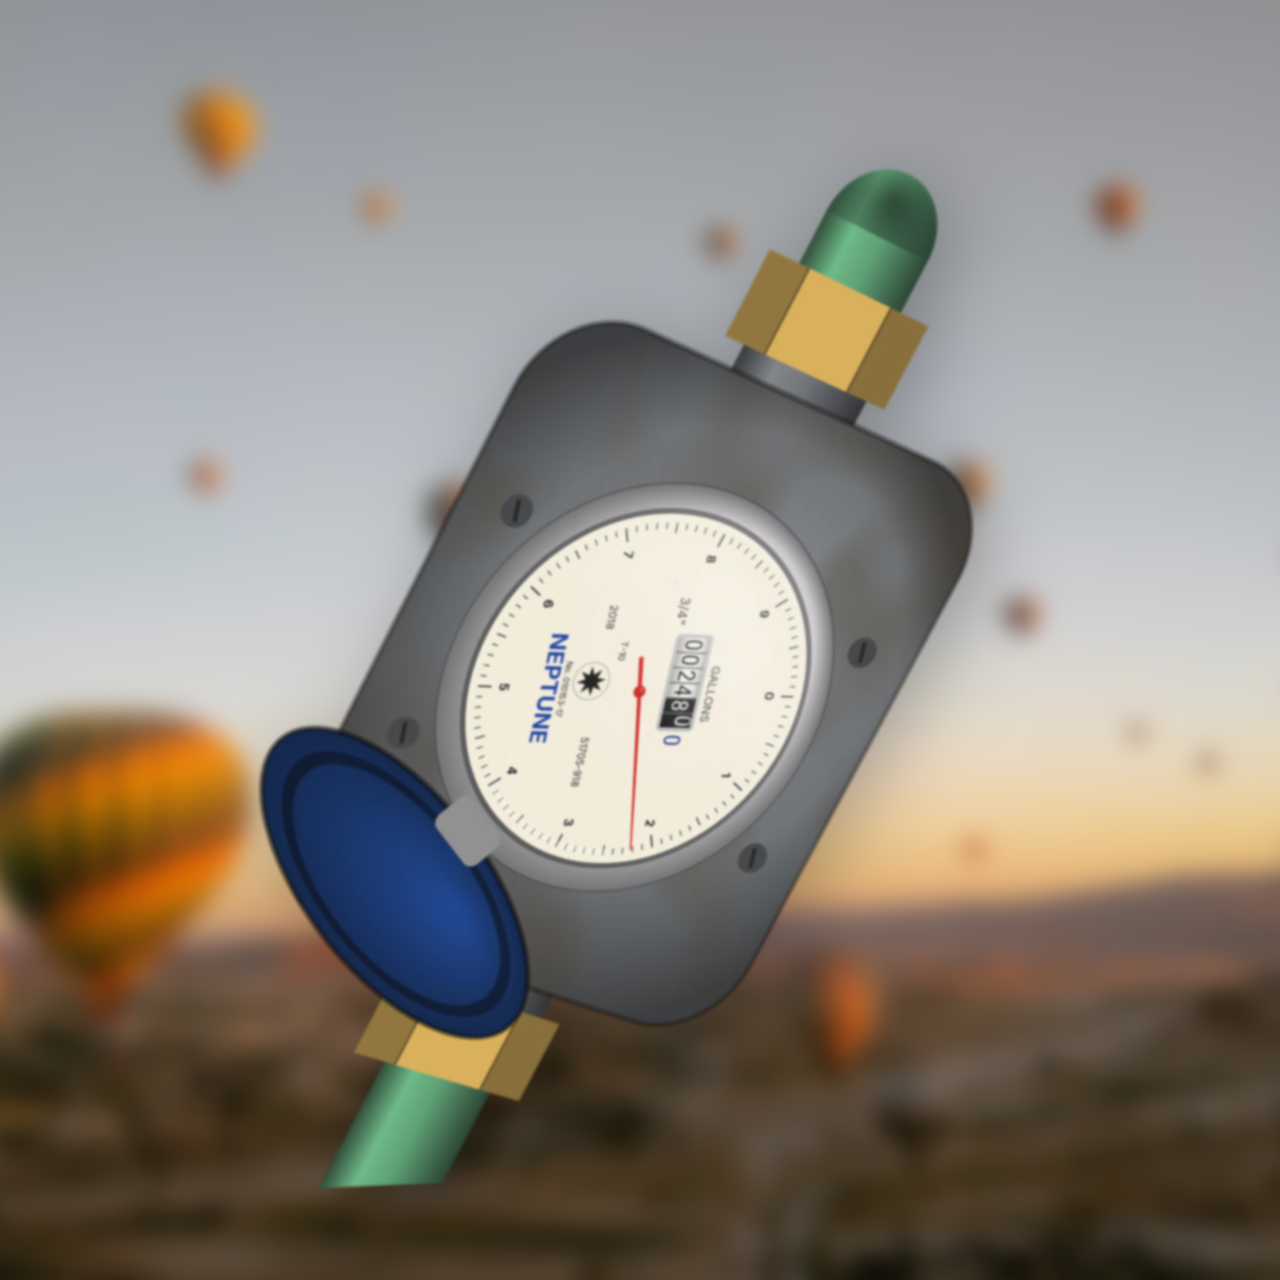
24802.2 gal
